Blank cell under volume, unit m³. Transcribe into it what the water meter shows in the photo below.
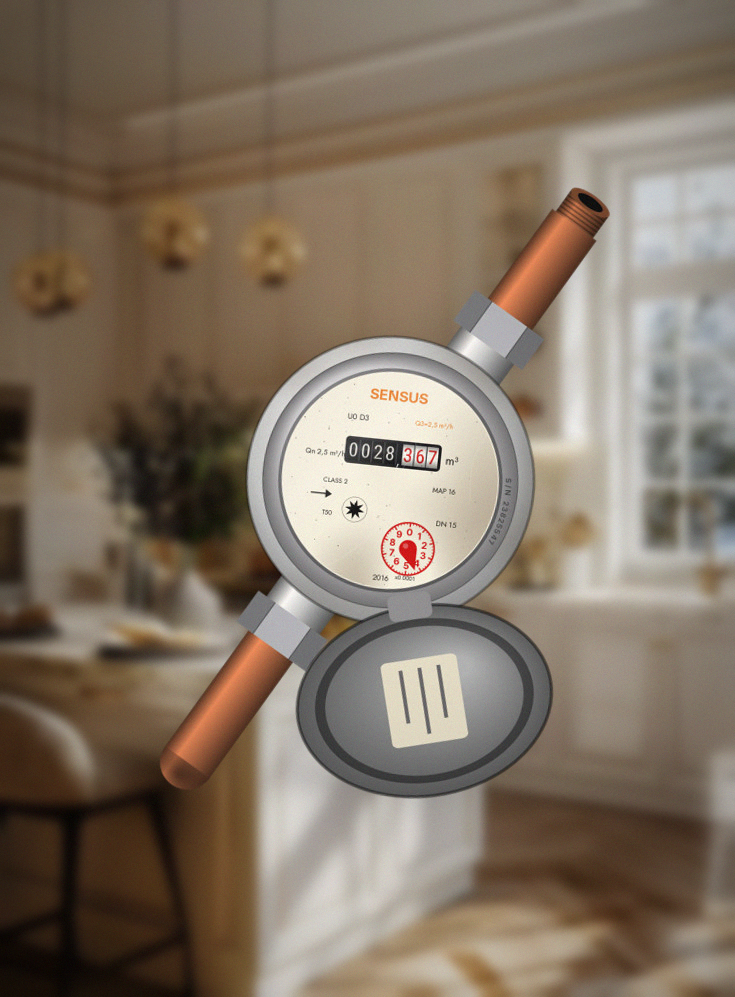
28.3674 m³
